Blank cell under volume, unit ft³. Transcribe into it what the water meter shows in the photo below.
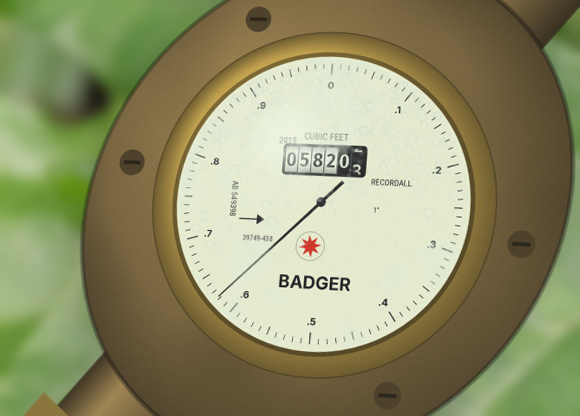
58202.62 ft³
